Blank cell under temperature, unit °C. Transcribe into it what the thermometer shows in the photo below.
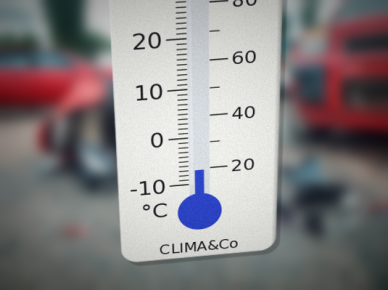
-7 °C
